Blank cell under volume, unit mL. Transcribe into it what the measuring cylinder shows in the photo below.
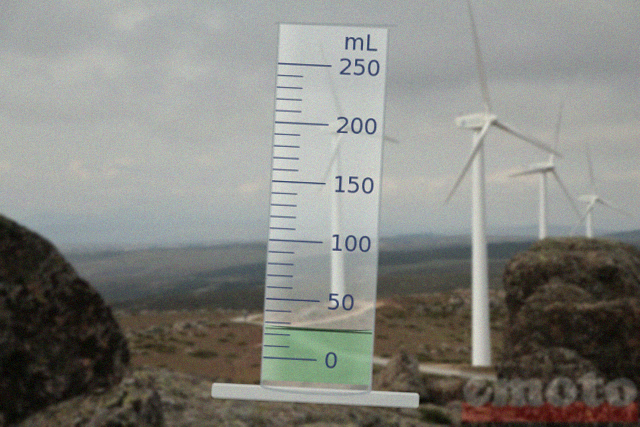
25 mL
